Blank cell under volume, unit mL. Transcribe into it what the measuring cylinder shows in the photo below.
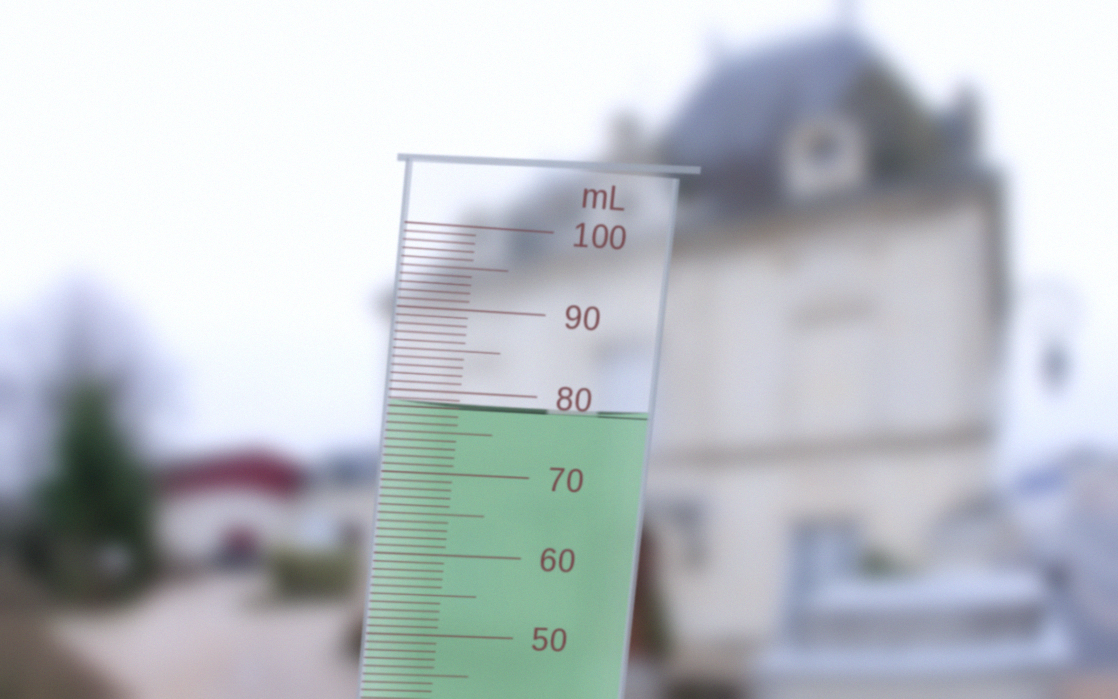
78 mL
